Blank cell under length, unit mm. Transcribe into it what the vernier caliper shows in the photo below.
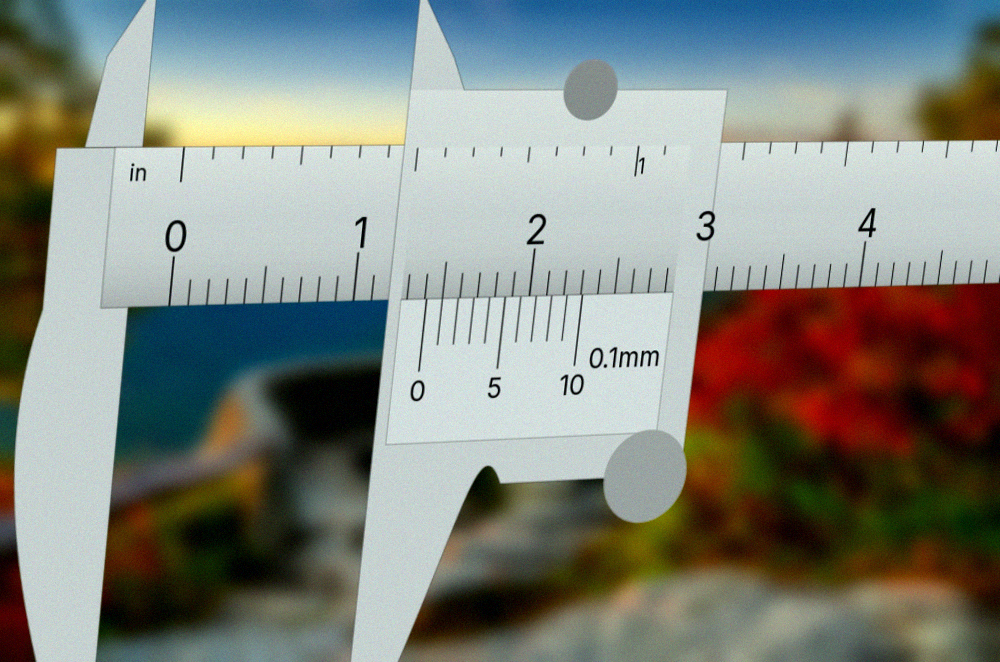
14.1 mm
